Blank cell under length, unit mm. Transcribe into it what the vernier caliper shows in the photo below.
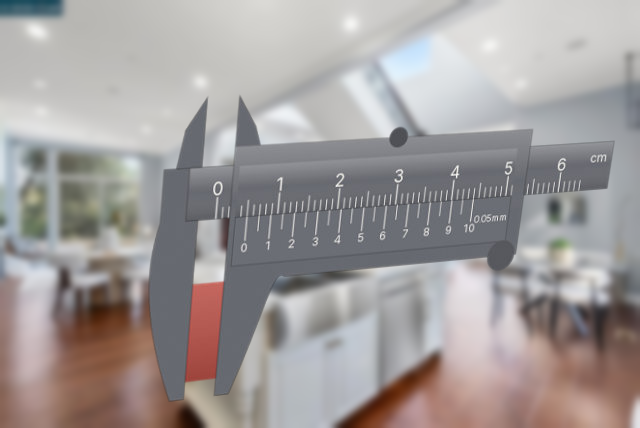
5.0 mm
